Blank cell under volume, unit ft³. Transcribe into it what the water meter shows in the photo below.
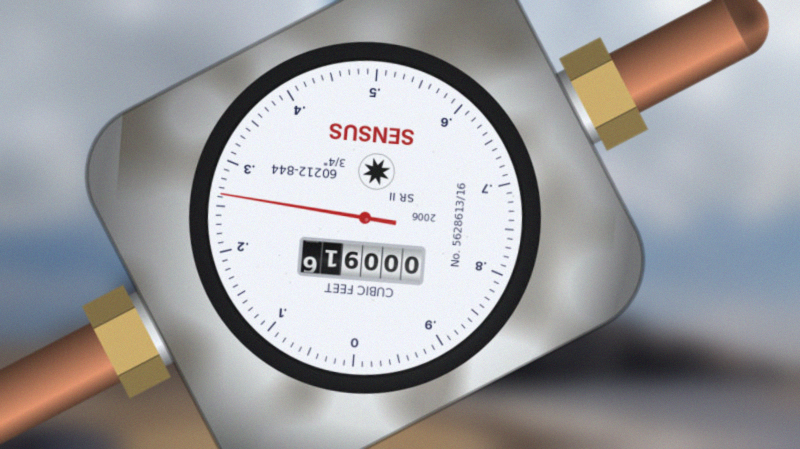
916.26 ft³
